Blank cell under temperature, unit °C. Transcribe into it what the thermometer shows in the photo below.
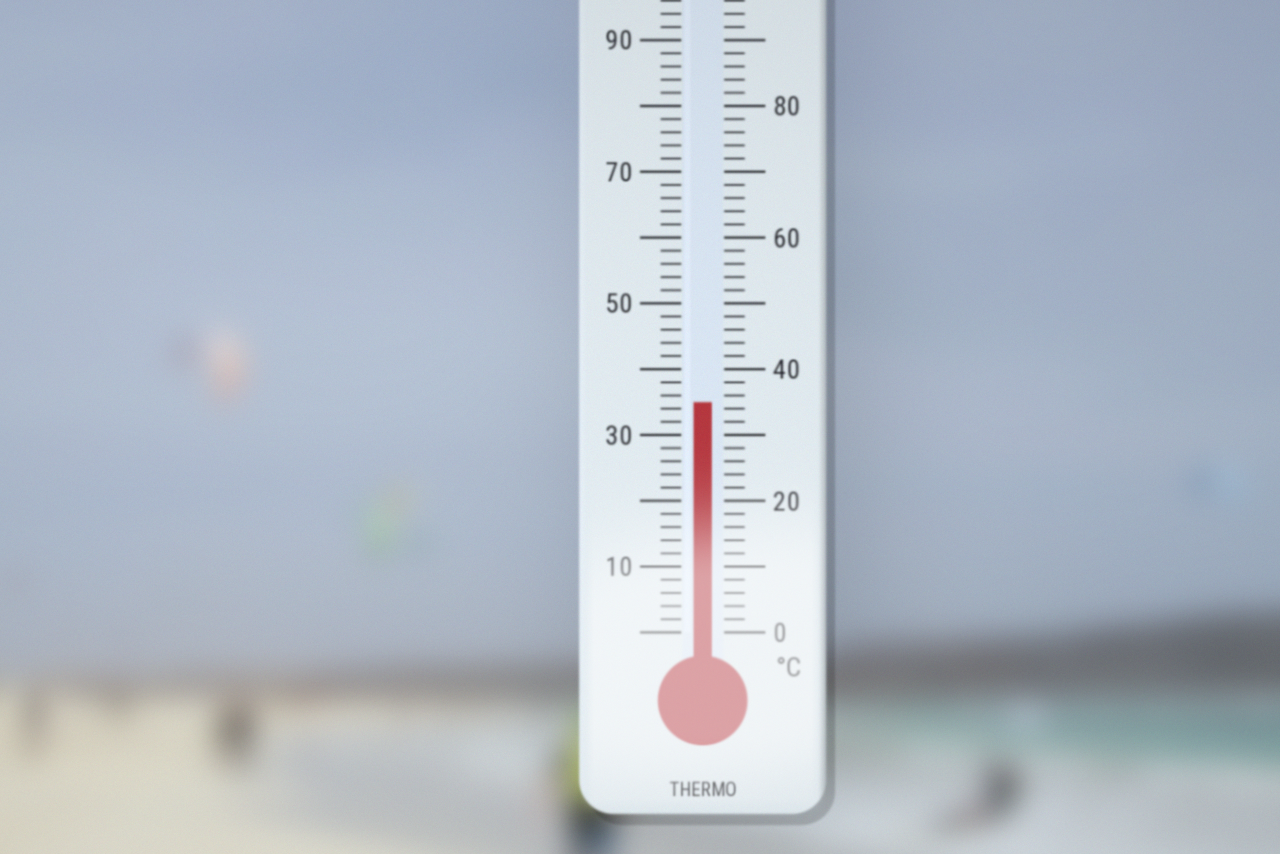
35 °C
